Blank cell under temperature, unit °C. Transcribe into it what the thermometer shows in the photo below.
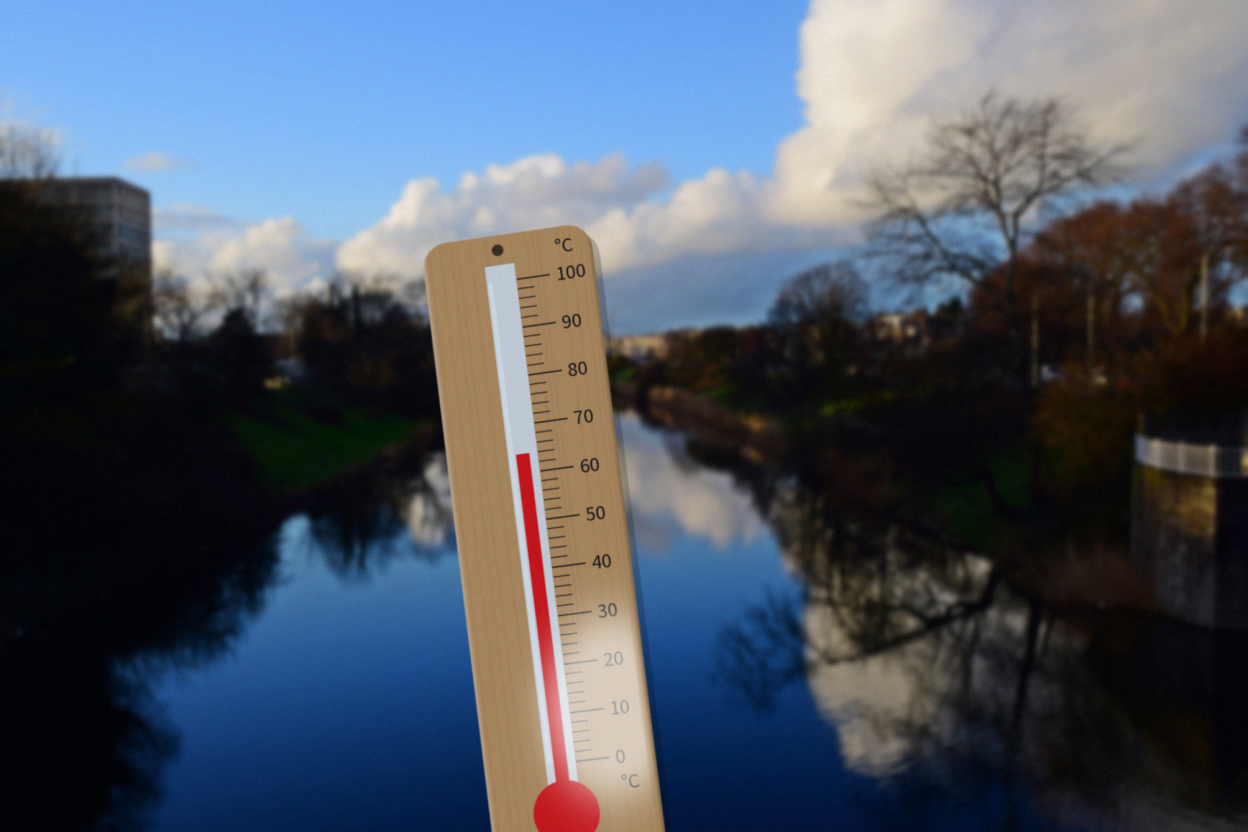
64 °C
